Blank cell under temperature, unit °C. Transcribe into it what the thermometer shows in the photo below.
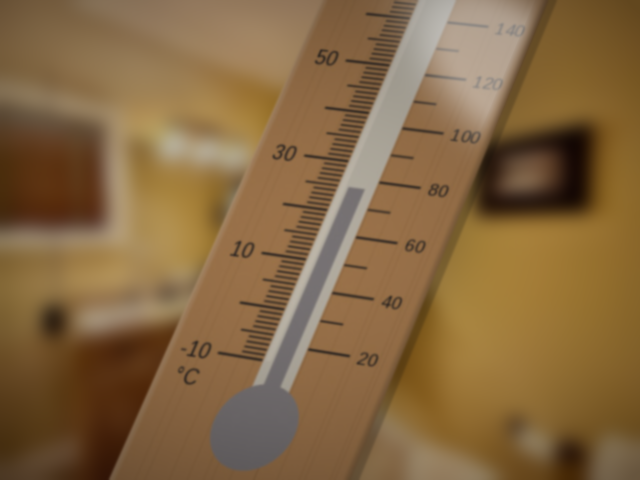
25 °C
